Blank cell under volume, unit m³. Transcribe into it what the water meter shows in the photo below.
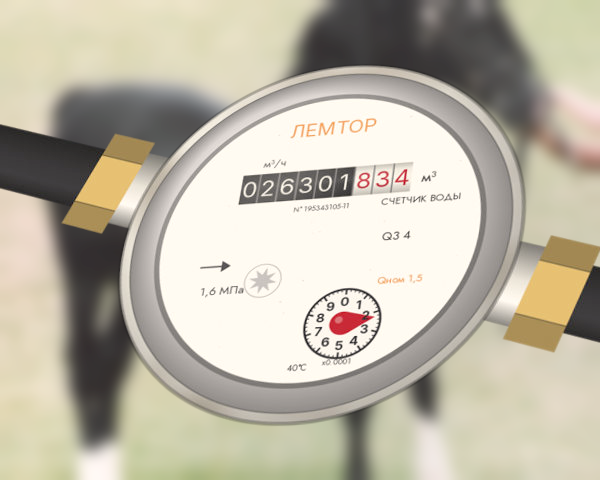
26301.8342 m³
